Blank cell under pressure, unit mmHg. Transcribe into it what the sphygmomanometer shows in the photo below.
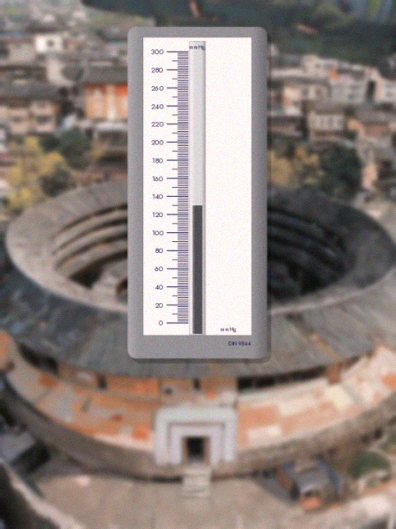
130 mmHg
